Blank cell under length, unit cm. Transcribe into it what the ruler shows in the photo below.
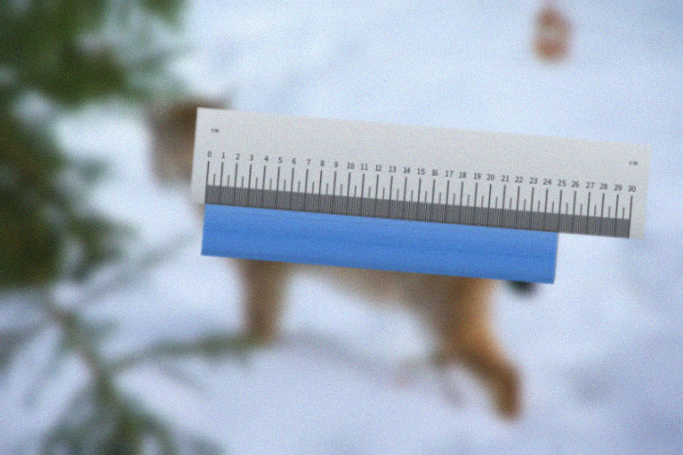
25 cm
